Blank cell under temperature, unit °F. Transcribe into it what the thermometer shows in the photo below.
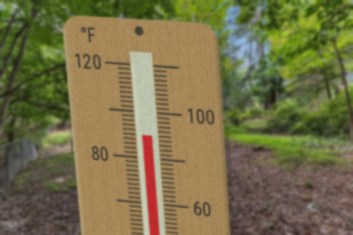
90 °F
